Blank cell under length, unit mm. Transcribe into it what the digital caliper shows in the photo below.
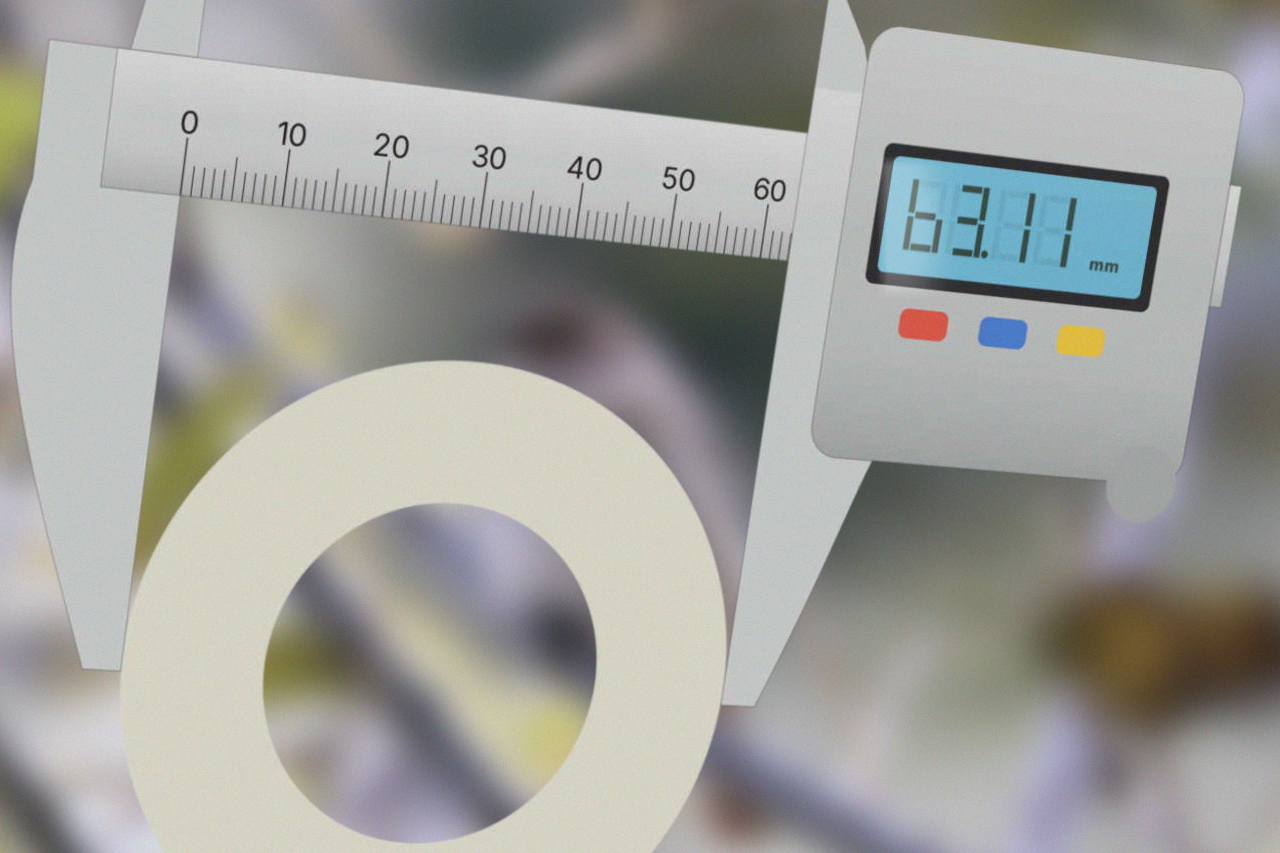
63.11 mm
